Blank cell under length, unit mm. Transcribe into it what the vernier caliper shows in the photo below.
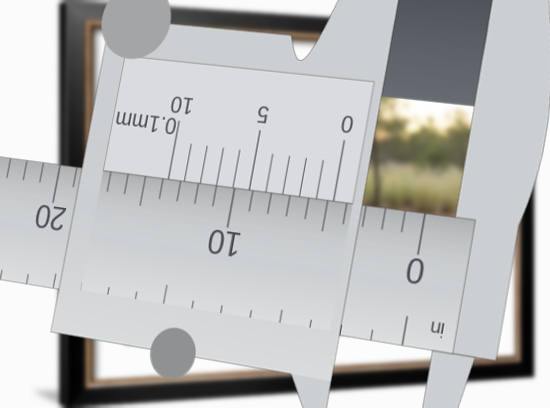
4.7 mm
